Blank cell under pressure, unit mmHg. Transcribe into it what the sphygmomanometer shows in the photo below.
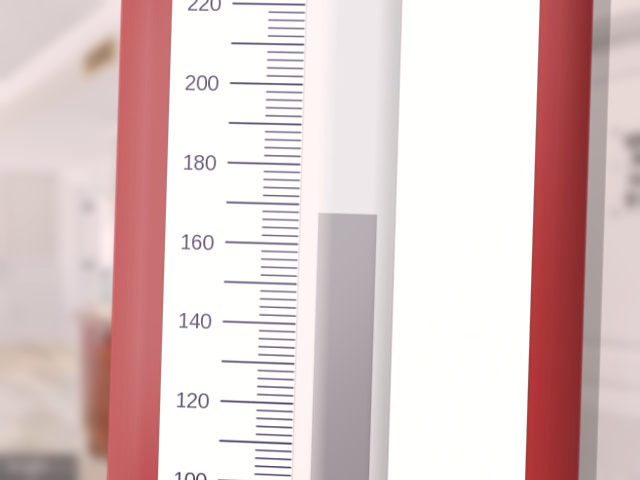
168 mmHg
